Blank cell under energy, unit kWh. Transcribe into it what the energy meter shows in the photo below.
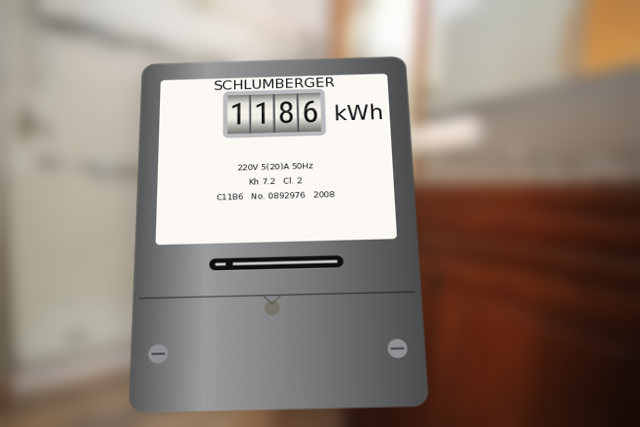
1186 kWh
